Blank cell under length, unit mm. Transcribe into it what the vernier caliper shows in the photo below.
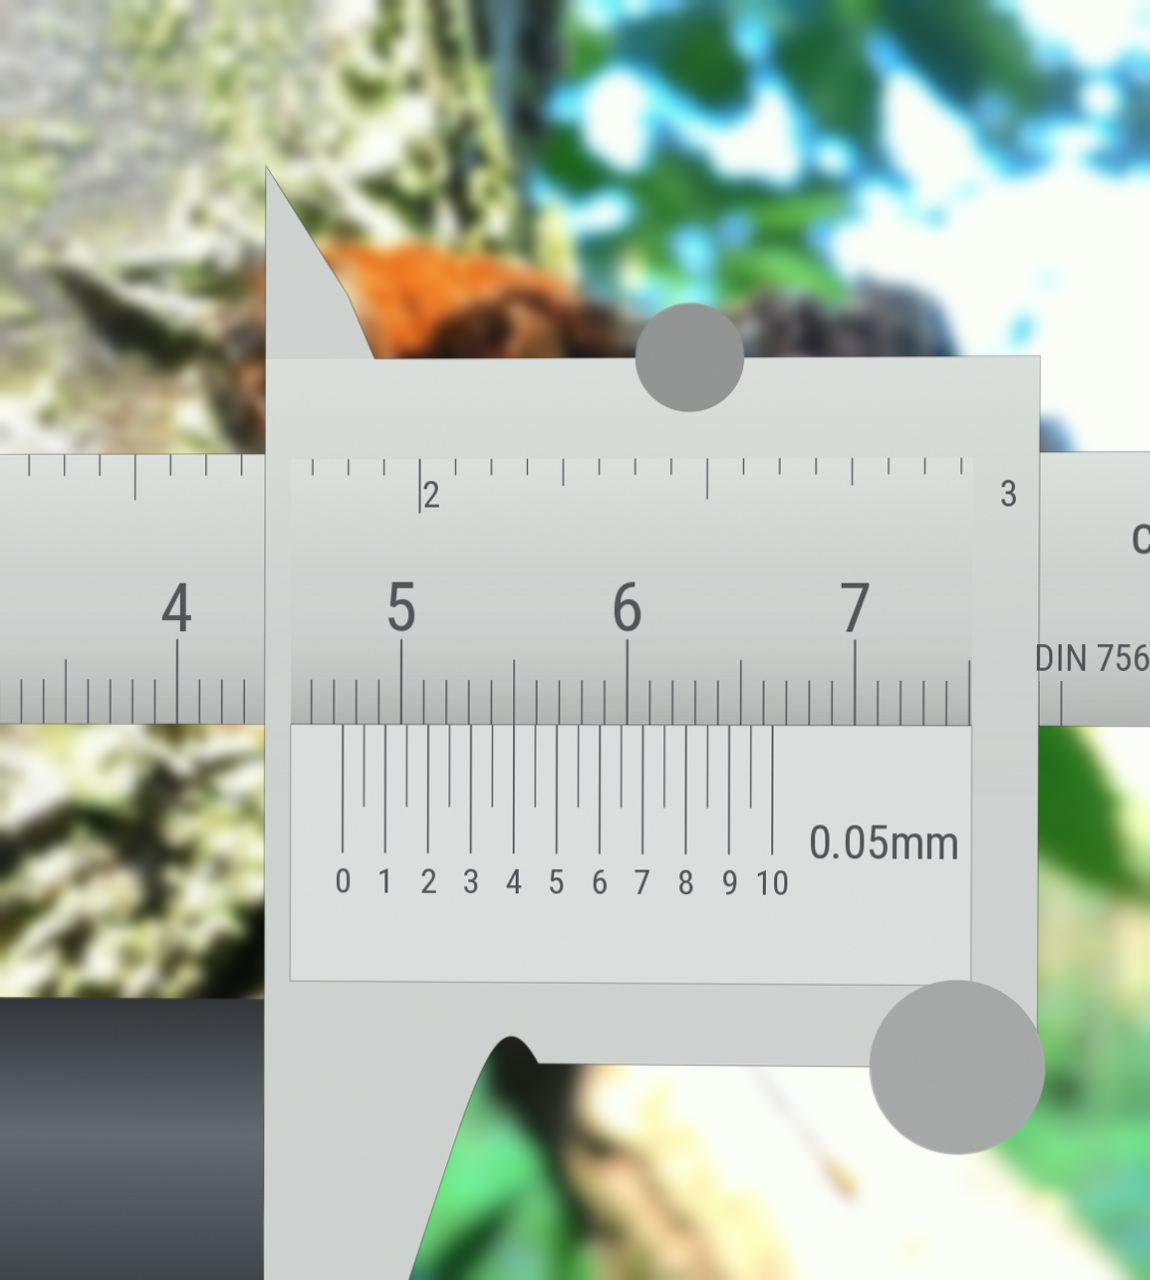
47.4 mm
